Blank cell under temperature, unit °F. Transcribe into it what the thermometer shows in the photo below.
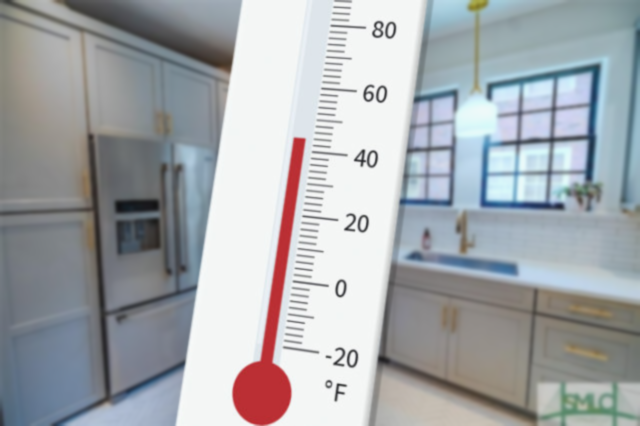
44 °F
